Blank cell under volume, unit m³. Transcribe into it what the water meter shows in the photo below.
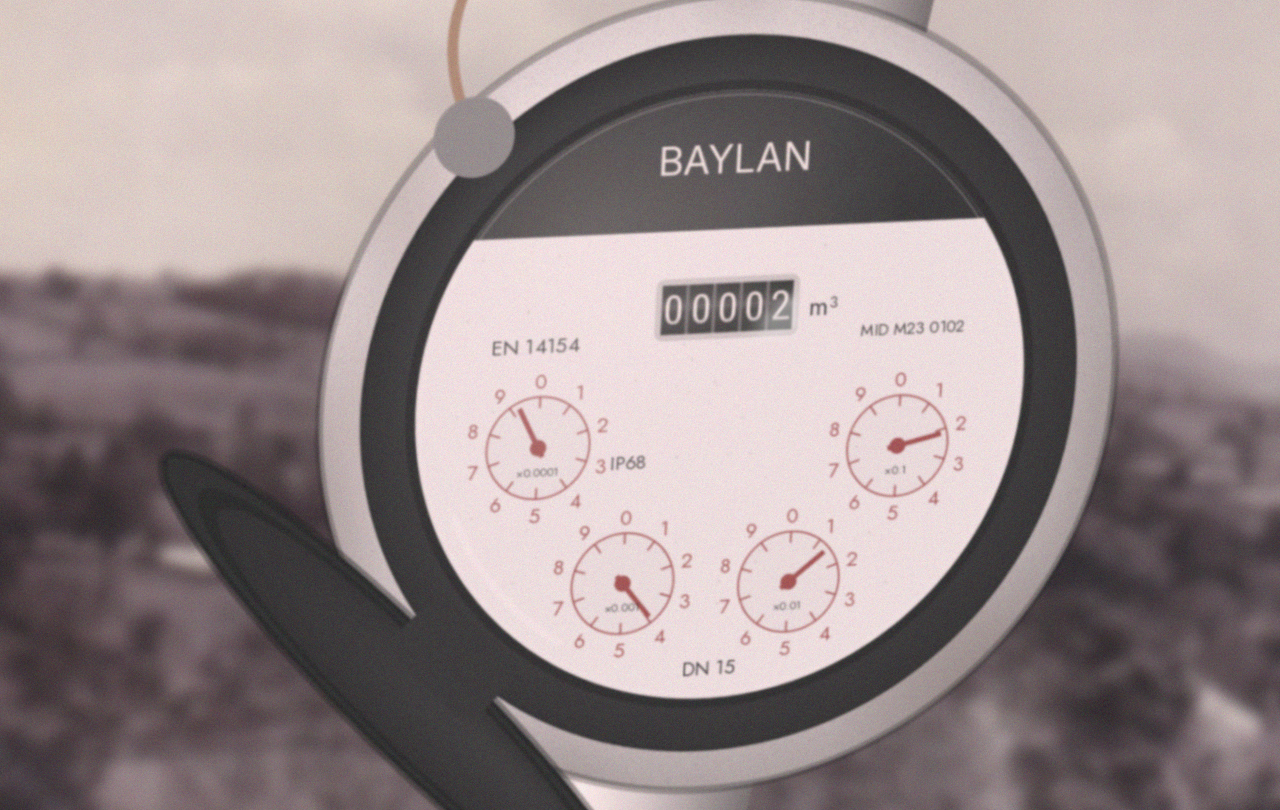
2.2139 m³
